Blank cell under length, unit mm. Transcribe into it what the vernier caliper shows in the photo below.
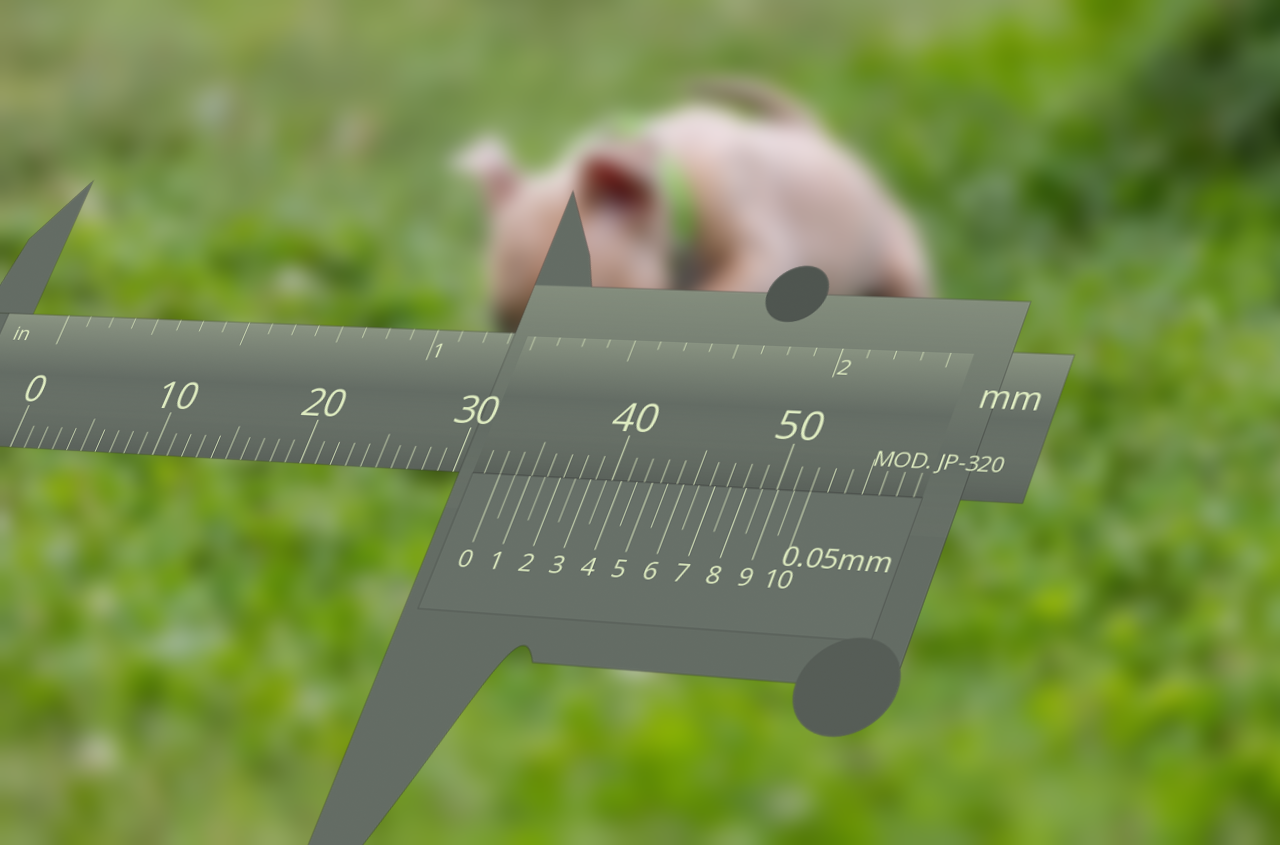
33.0 mm
